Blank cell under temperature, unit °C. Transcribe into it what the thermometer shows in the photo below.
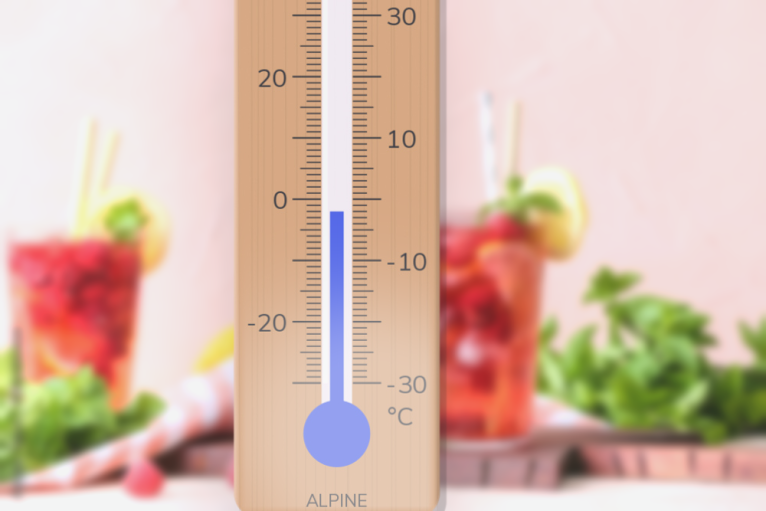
-2 °C
